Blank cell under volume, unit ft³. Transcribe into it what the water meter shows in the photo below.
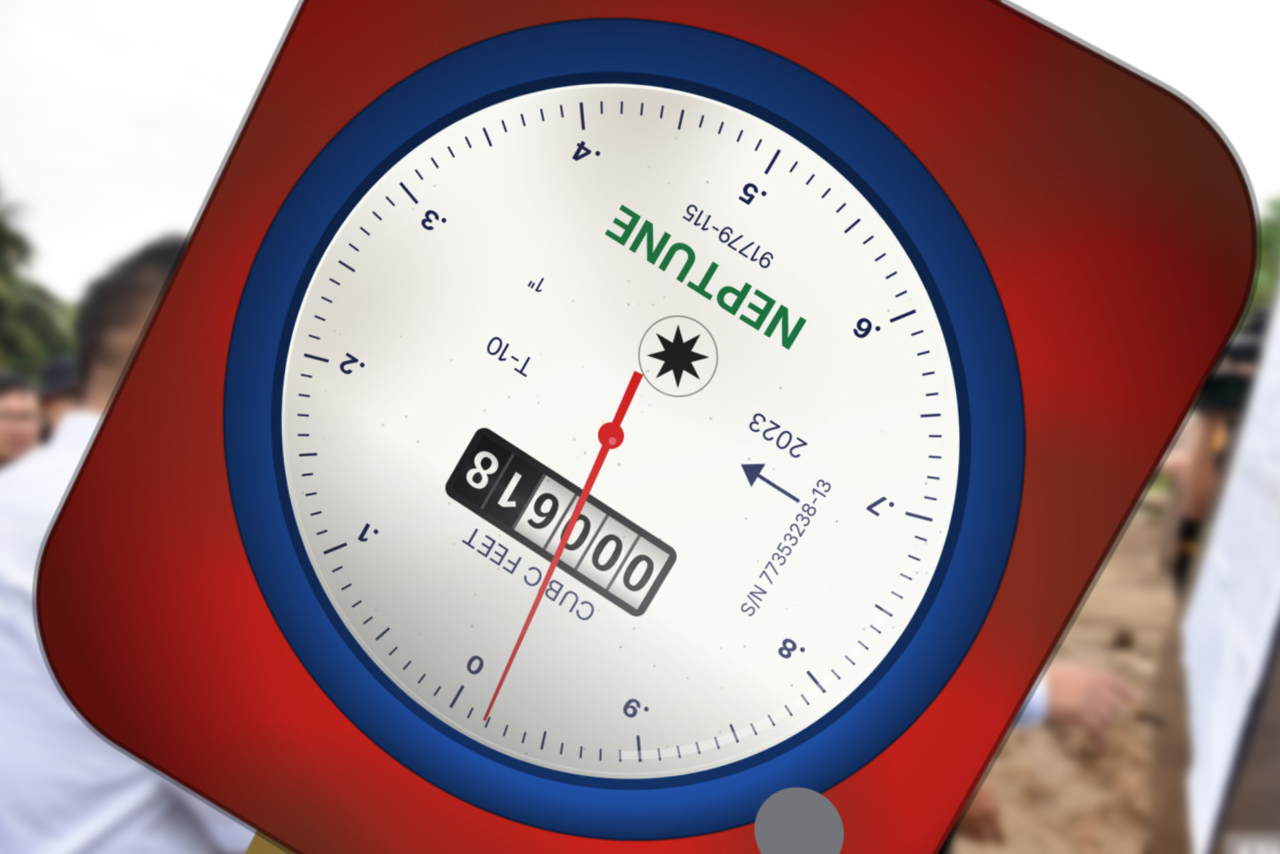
617.98 ft³
